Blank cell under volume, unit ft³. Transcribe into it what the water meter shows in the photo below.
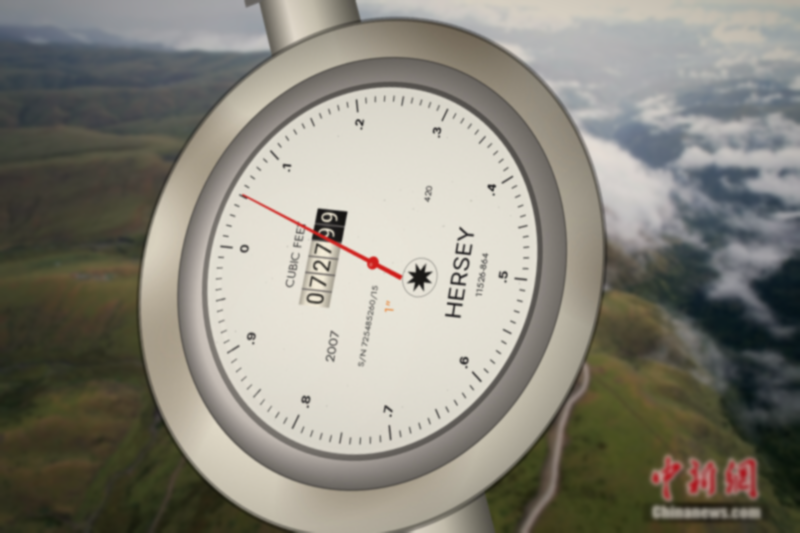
72799.05 ft³
